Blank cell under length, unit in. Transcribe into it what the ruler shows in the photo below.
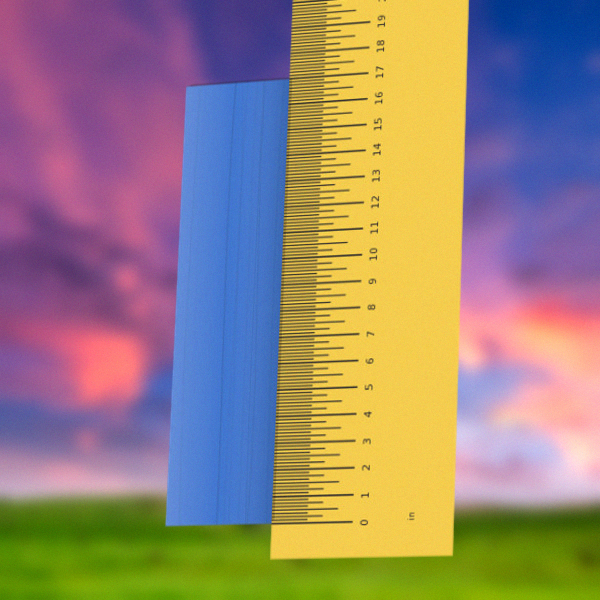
17 in
